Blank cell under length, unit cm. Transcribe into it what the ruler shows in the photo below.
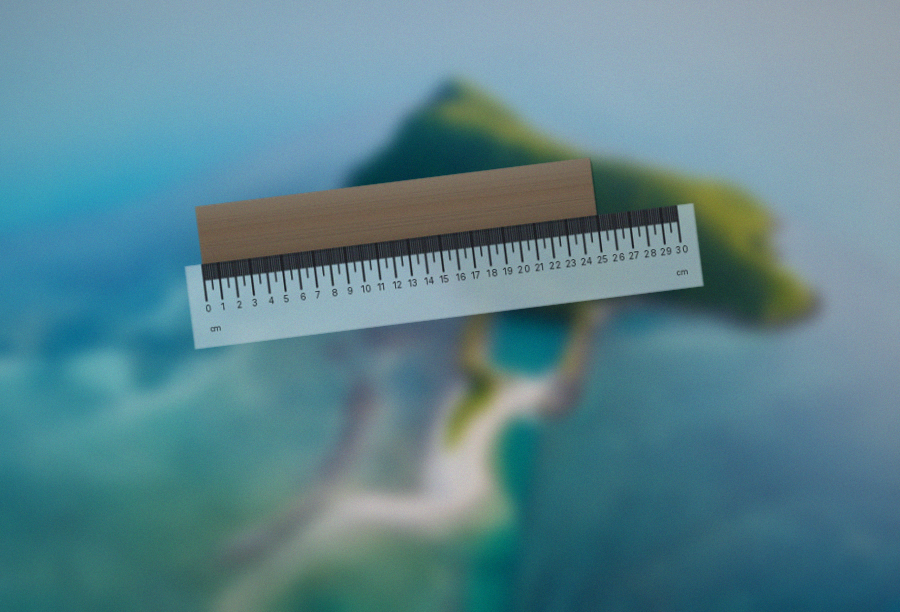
25 cm
